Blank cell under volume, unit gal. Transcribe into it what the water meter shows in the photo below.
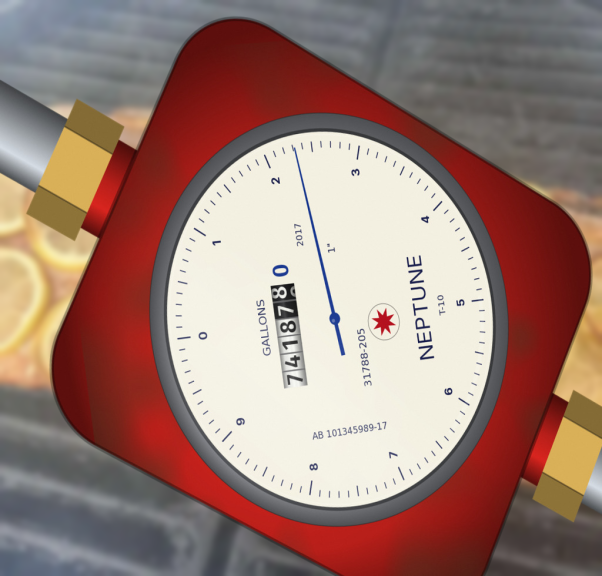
7418782.3 gal
